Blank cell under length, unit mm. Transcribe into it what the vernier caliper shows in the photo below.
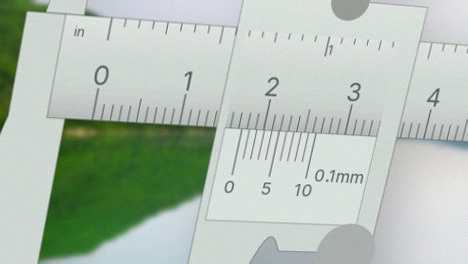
17.4 mm
